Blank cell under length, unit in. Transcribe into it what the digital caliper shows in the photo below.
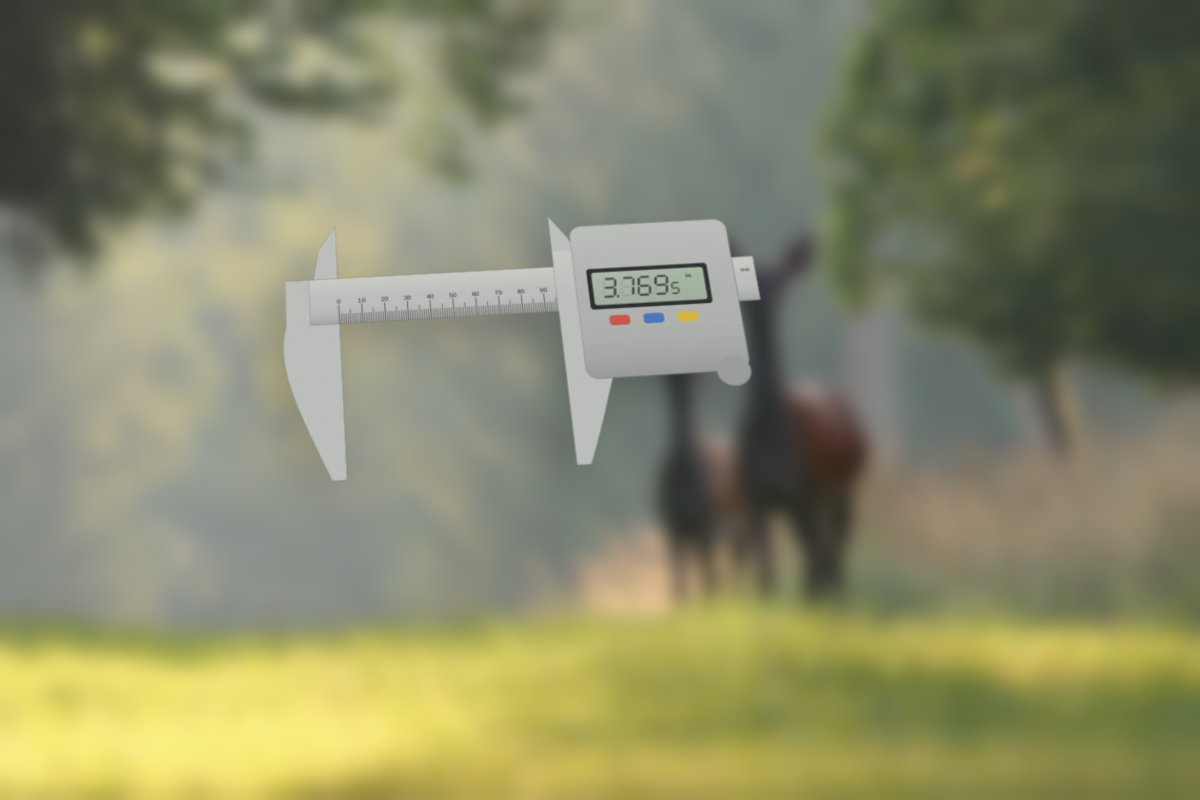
3.7695 in
